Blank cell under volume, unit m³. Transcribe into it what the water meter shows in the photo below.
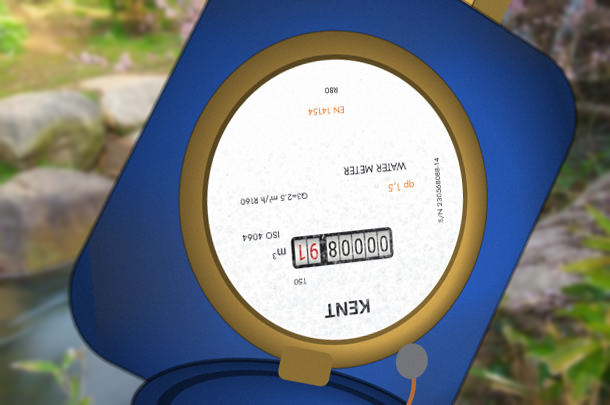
8.91 m³
